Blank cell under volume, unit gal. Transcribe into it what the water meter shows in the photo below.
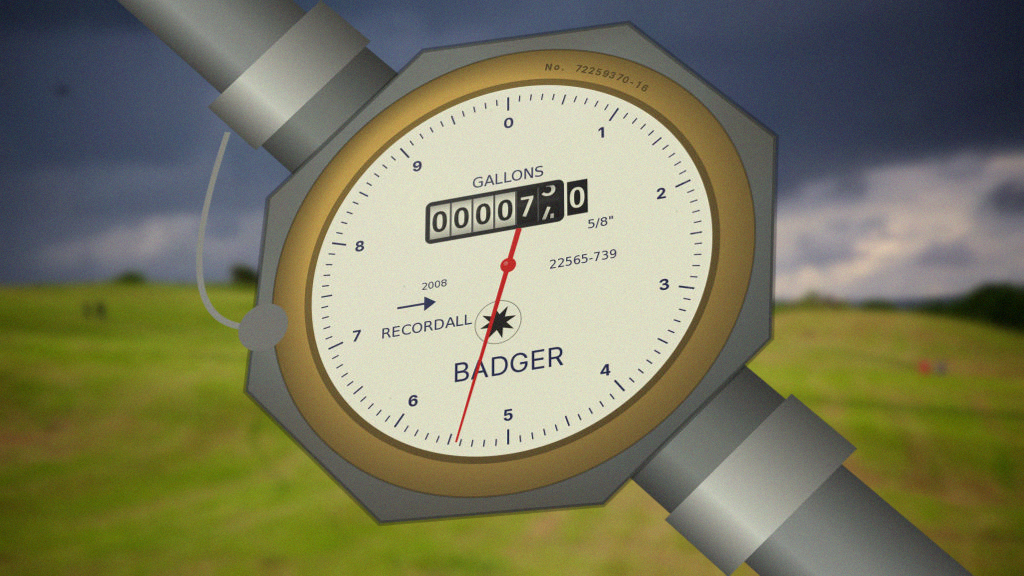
735.4 gal
